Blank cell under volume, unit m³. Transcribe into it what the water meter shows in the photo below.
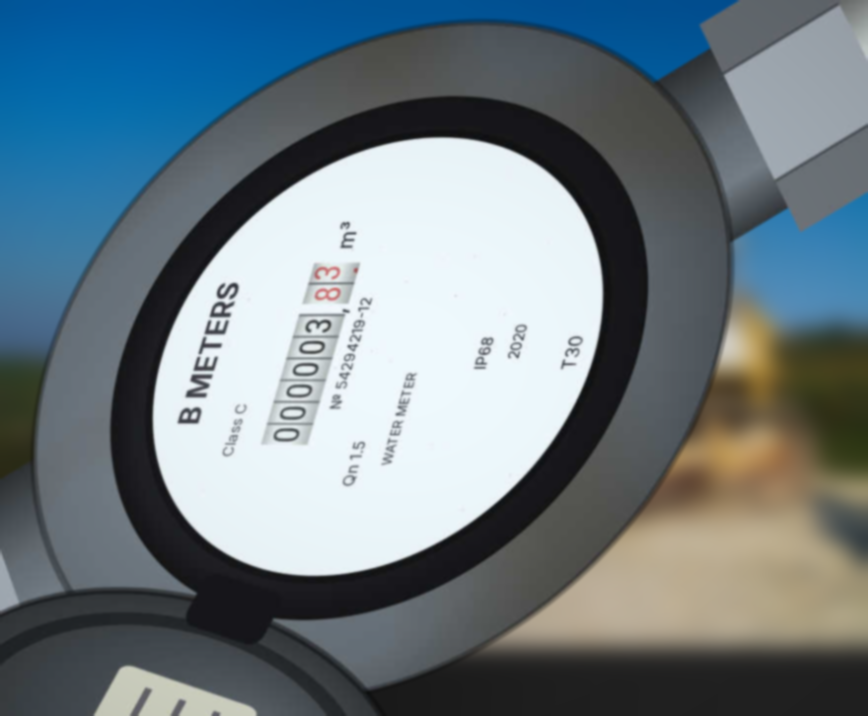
3.83 m³
